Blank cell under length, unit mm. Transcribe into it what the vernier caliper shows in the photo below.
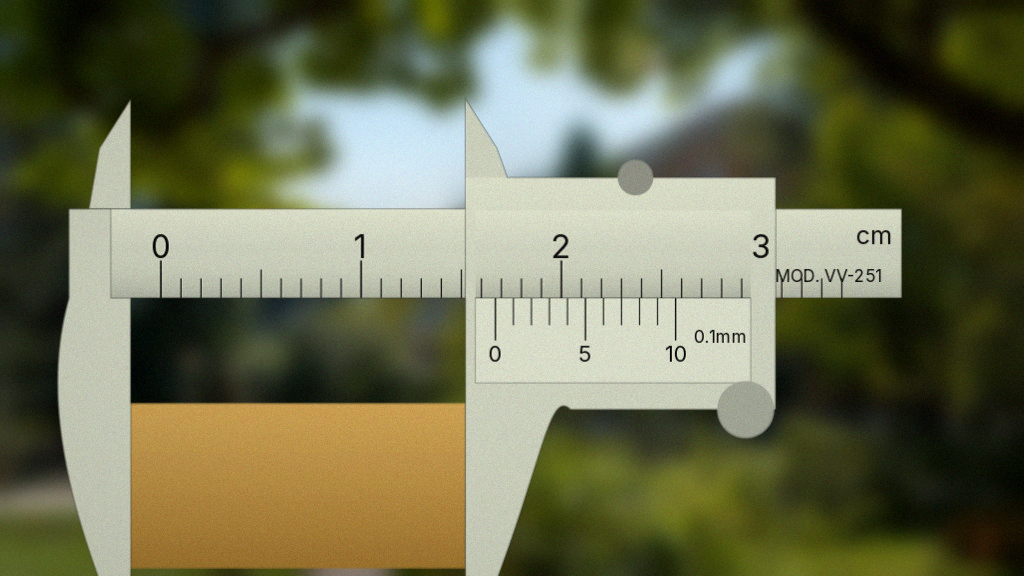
16.7 mm
